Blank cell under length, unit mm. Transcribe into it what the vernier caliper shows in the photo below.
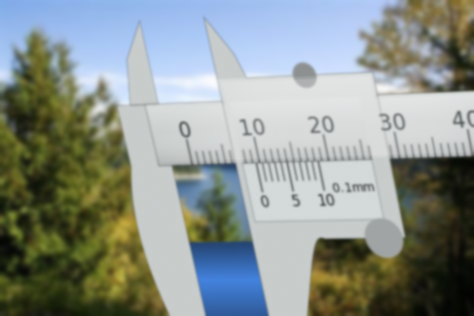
9.5 mm
